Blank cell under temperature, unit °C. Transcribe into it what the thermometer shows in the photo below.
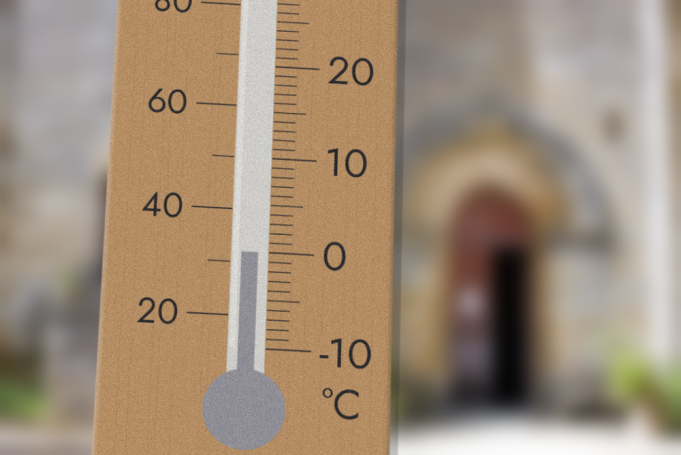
0 °C
